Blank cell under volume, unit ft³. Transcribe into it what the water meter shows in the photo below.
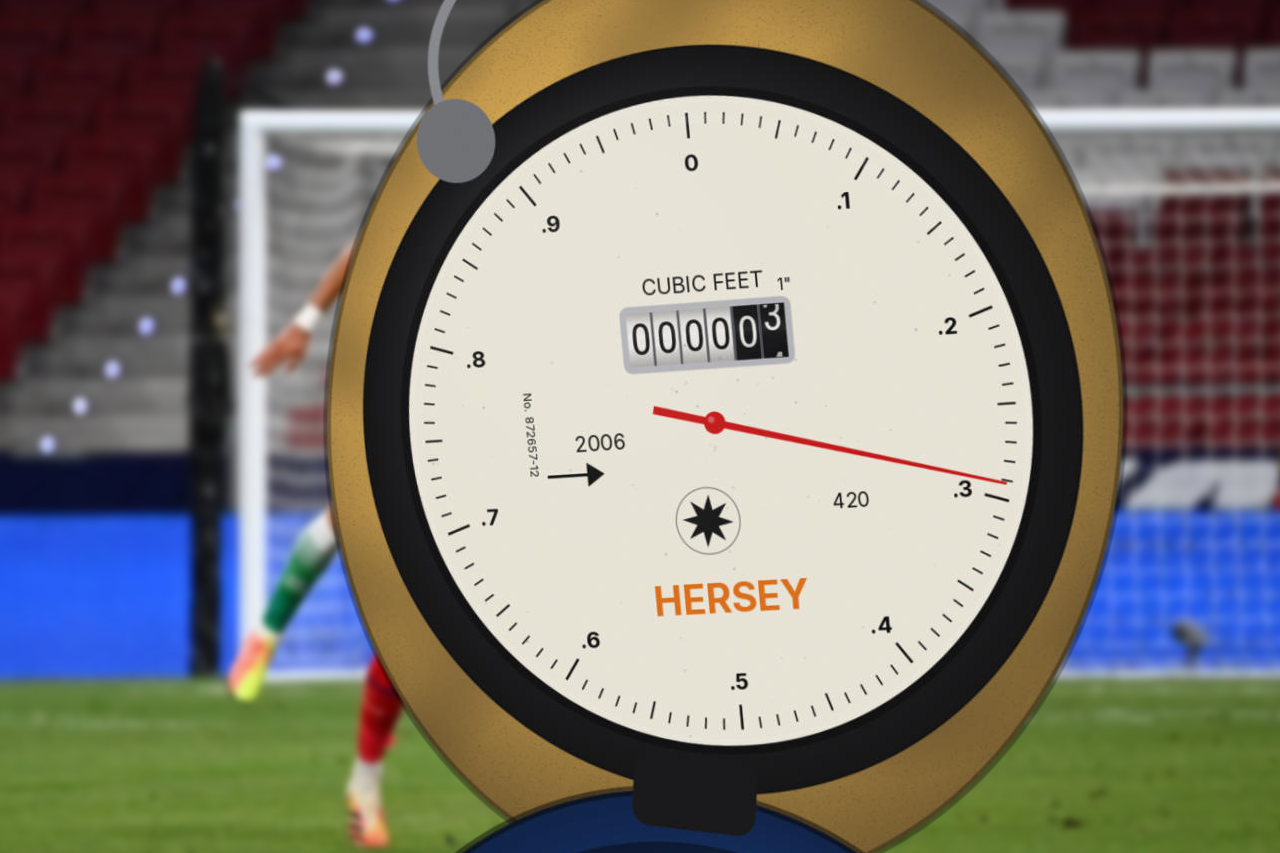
3.29 ft³
